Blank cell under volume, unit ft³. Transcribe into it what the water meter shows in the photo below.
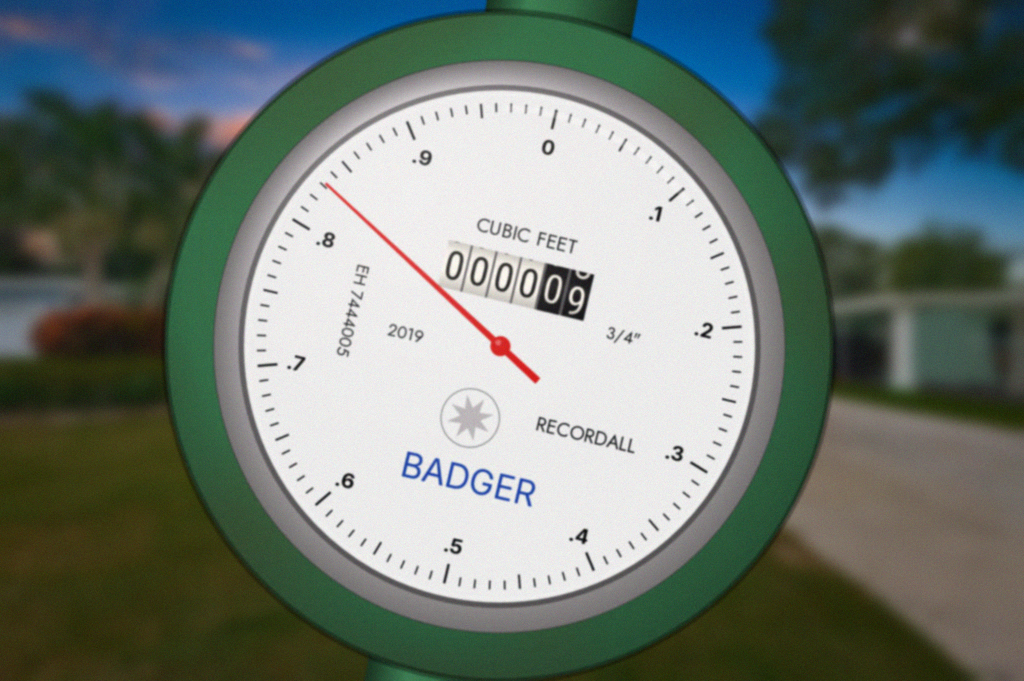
8.83 ft³
